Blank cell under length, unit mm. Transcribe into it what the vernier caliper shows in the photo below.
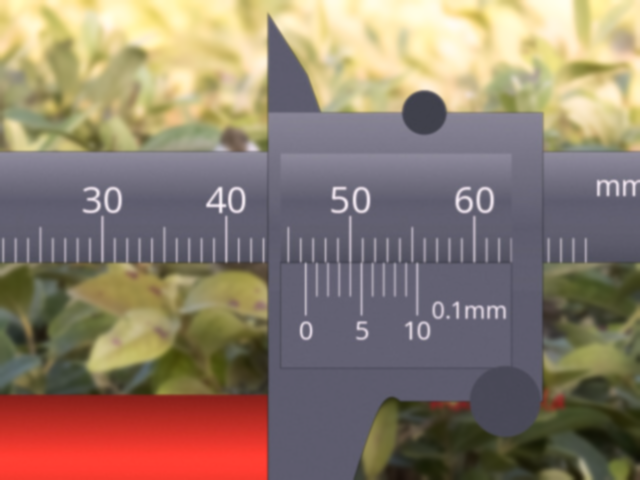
46.4 mm
